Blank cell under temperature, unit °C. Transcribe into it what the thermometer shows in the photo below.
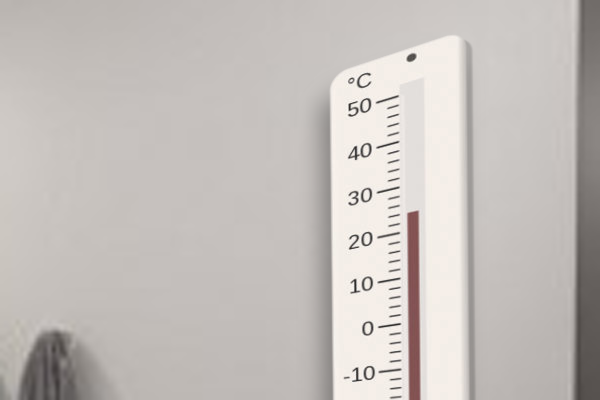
24 °C
